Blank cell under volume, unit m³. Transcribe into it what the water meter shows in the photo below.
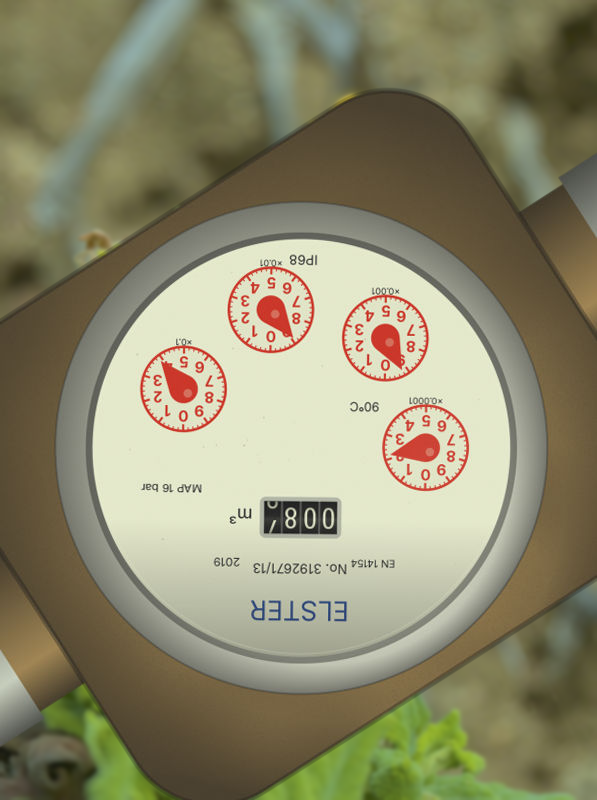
87.3892 m³
